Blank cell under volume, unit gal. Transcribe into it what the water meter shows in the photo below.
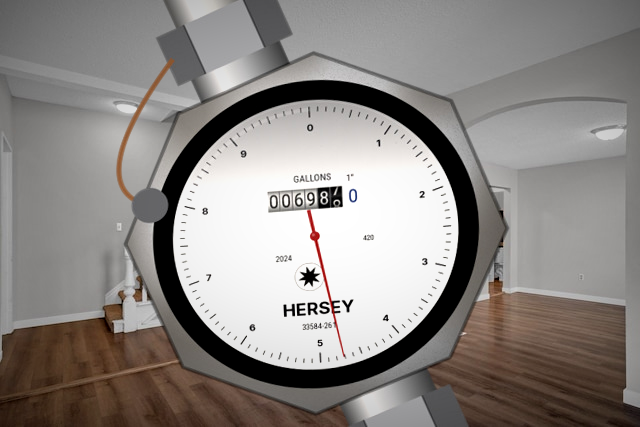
69874.7 gal
